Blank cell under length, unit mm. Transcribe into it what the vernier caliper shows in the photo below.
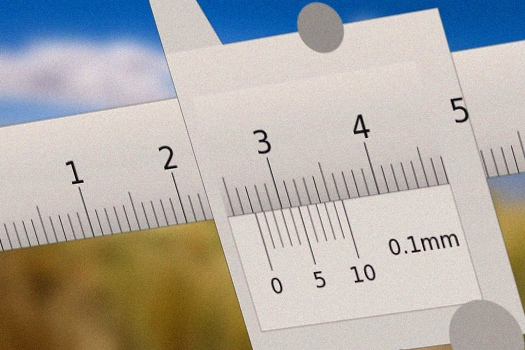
27.2 mm
